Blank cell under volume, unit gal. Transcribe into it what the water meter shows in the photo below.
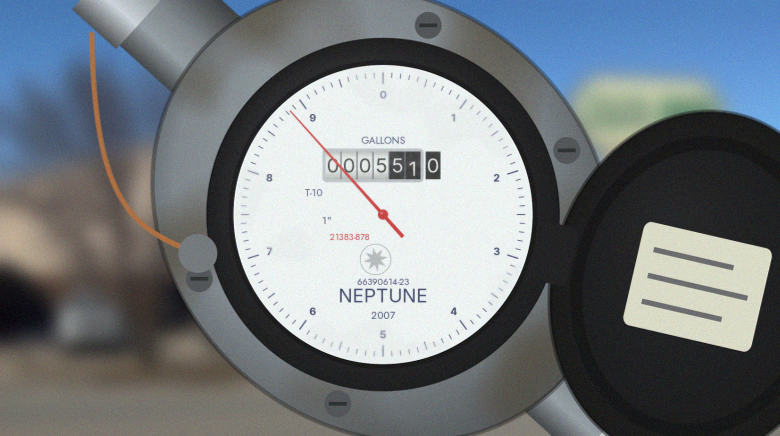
5508.8 gal
